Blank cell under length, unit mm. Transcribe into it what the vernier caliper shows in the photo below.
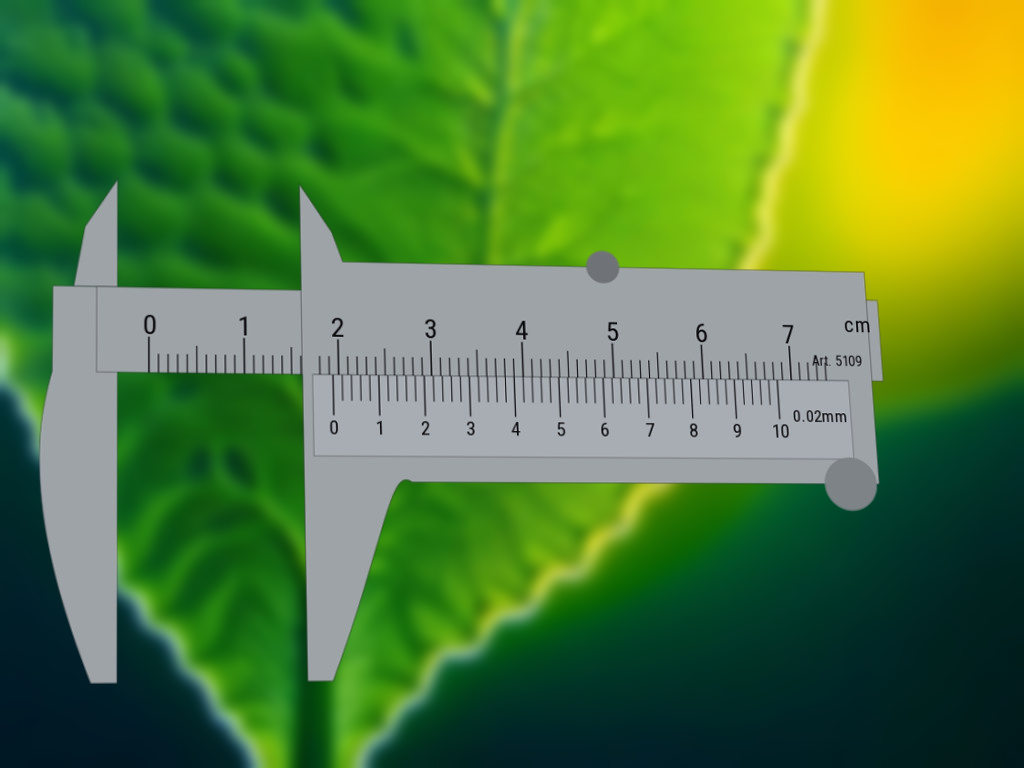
19.4 mm
